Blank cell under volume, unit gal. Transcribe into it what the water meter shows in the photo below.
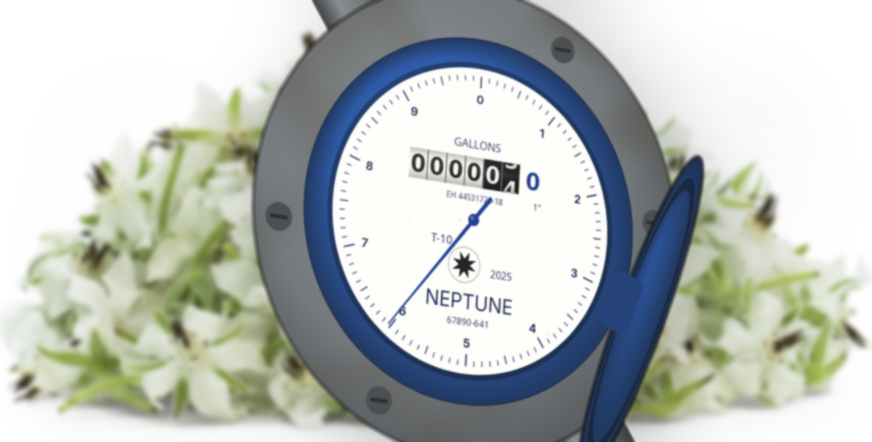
36.0 gal
